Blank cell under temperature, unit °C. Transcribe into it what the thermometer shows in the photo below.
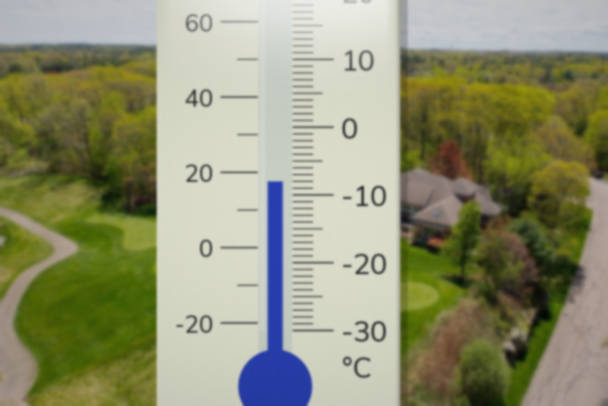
-8 °C
